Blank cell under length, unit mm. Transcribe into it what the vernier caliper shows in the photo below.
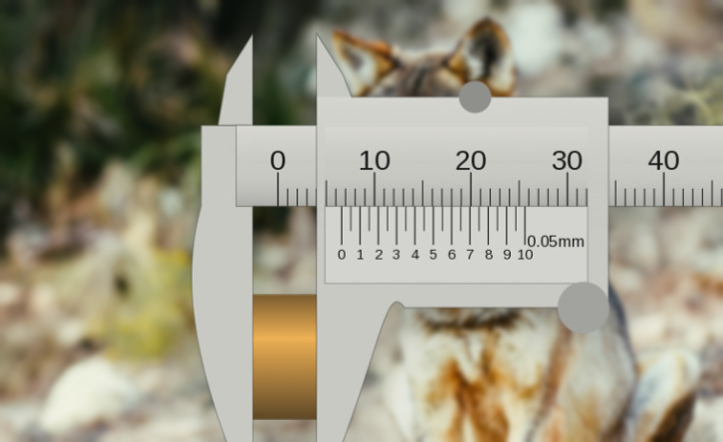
6.6 mm
